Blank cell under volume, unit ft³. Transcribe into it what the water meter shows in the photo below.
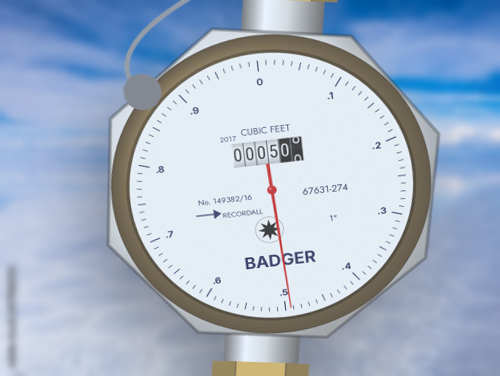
508.49 ft³
